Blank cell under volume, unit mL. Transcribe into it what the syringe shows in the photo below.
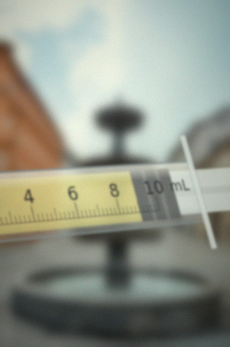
9 mL
